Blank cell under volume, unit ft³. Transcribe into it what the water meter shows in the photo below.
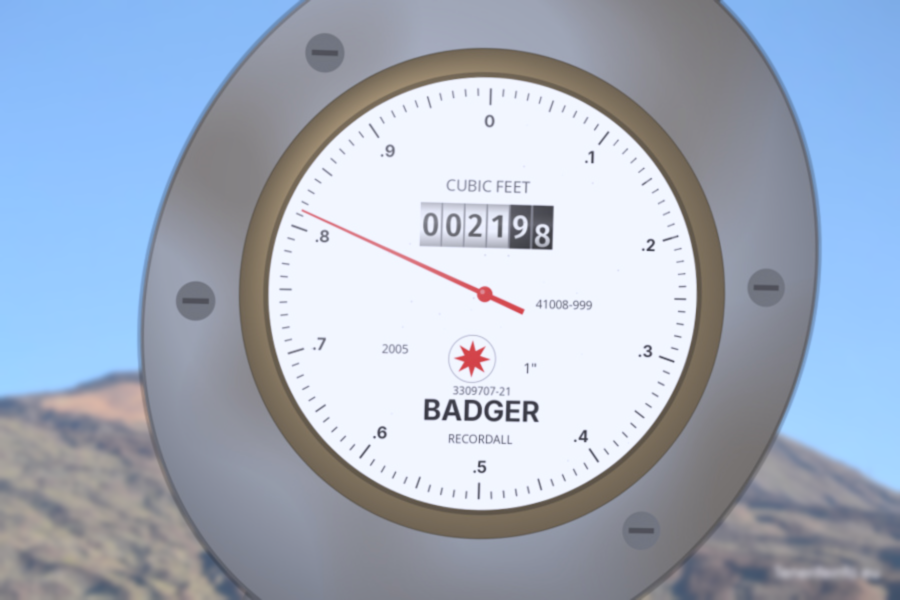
2197.81 ft³
